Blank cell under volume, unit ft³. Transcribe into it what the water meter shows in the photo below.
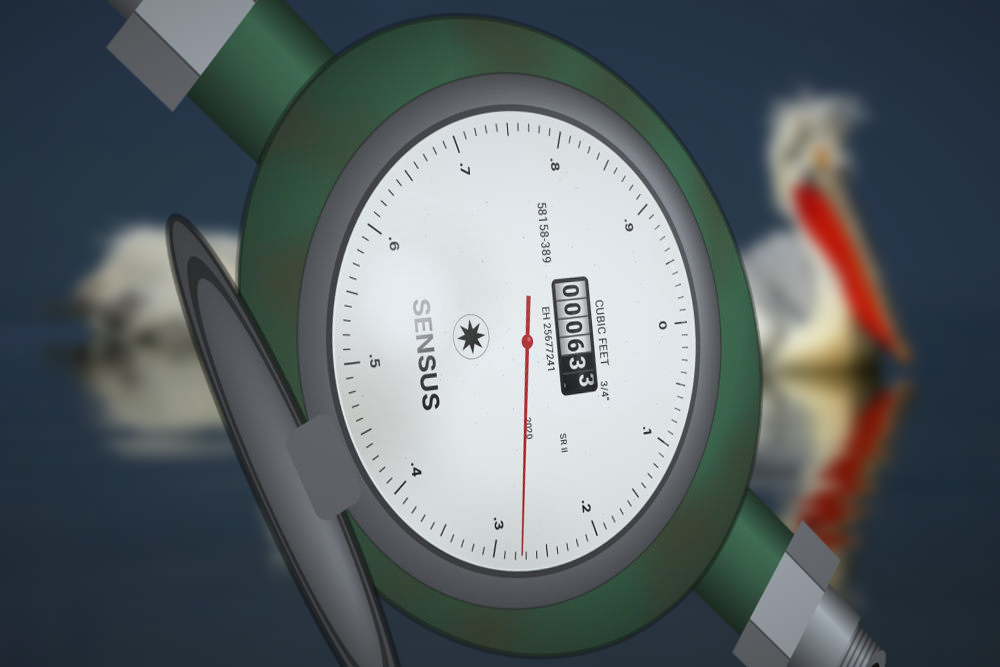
633.27 ft³
